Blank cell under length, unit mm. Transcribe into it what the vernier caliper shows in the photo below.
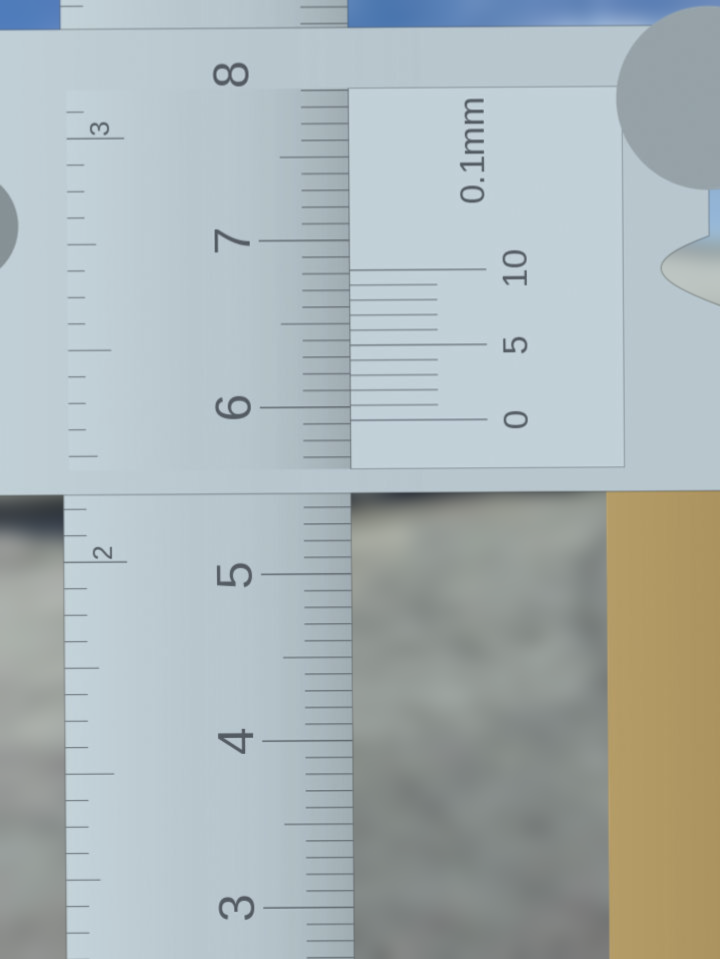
59.2 mm
